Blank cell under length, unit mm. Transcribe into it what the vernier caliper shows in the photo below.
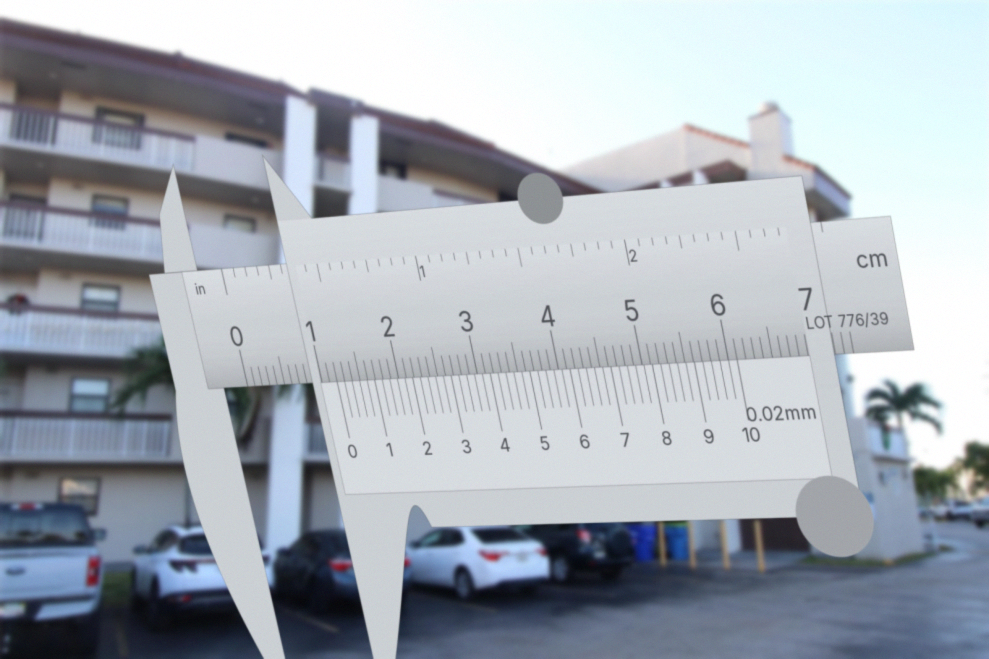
12.0 mm
